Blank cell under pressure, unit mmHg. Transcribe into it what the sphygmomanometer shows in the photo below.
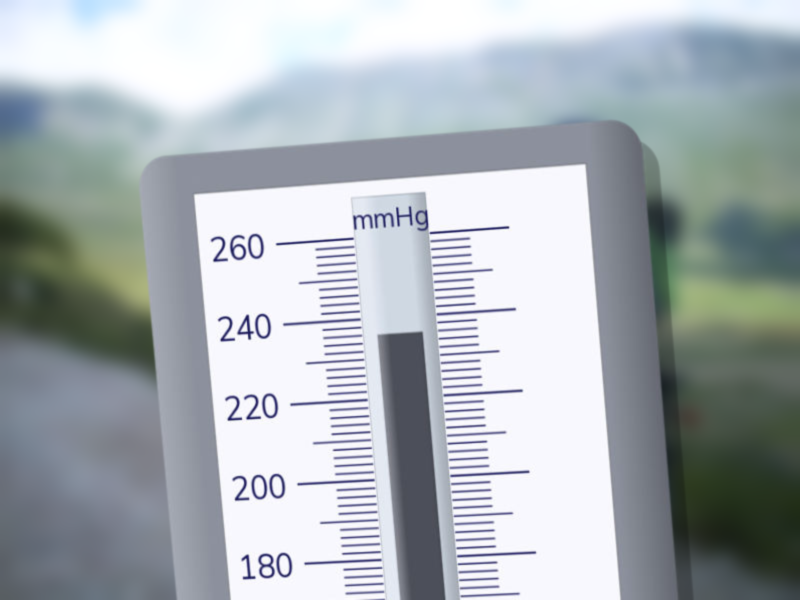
236 mmHg
